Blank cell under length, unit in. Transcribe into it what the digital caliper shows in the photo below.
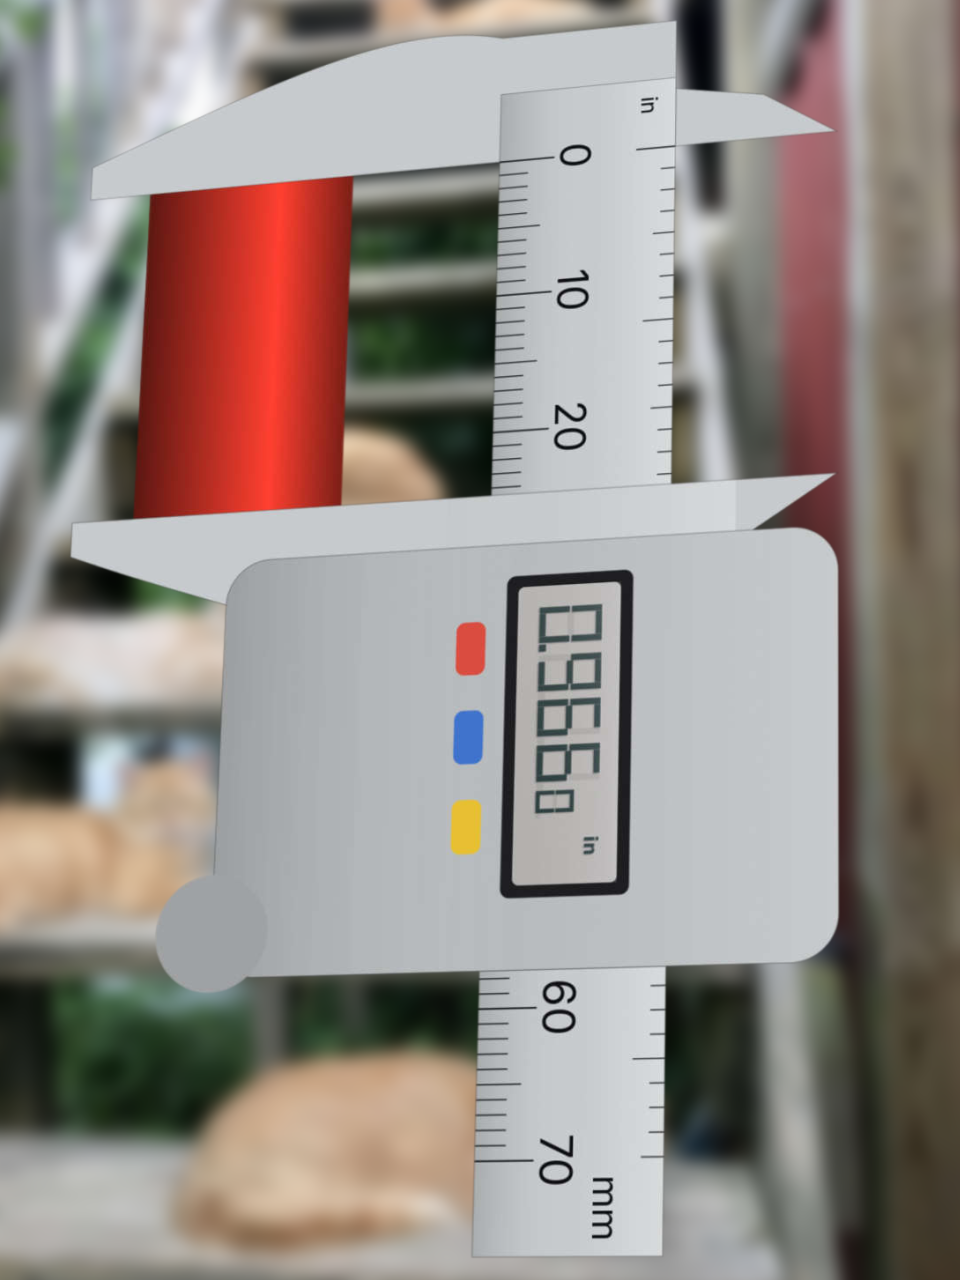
0.9660 in
